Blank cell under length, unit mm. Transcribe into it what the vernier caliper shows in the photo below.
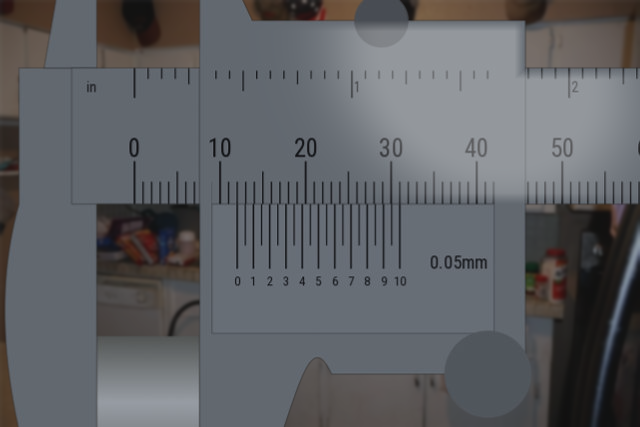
12.0 mm
